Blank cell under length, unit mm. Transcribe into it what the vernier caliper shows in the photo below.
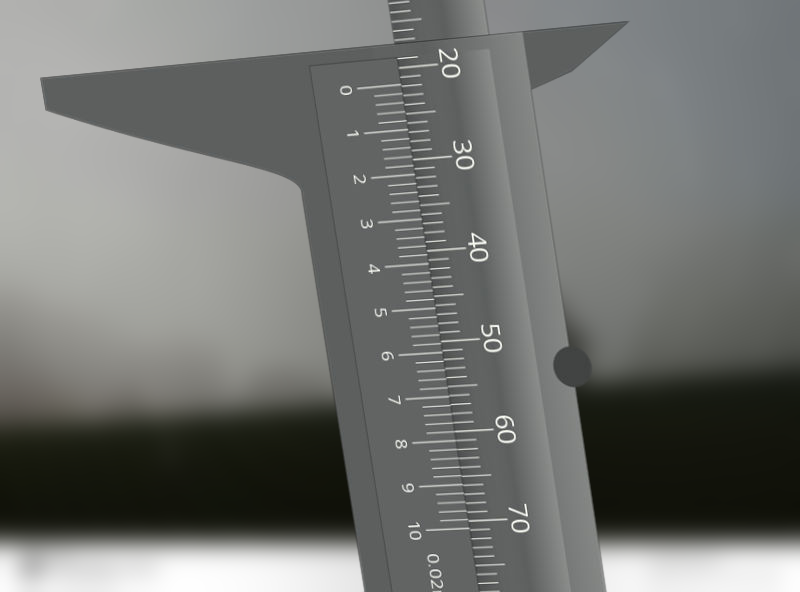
21.8 mm
